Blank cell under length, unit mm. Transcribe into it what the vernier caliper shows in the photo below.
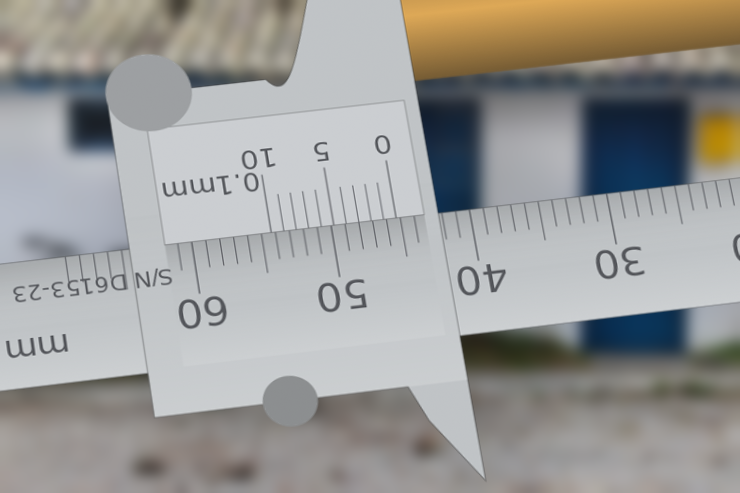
45.3 mm
